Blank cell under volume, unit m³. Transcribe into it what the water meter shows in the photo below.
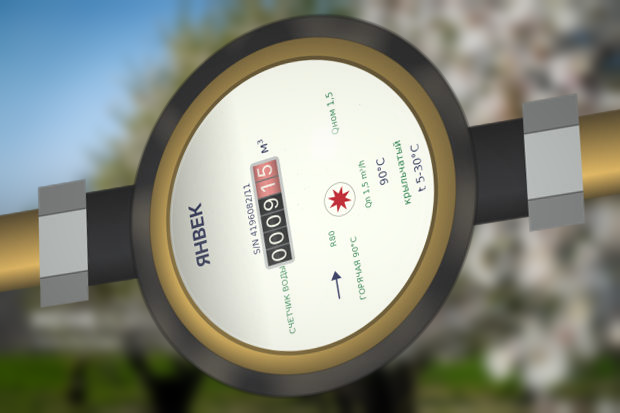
9.15 m³
